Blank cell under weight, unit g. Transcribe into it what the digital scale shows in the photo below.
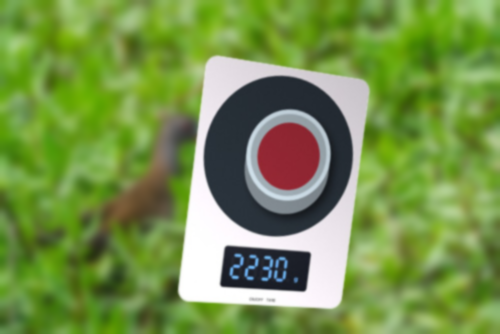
2230 g
